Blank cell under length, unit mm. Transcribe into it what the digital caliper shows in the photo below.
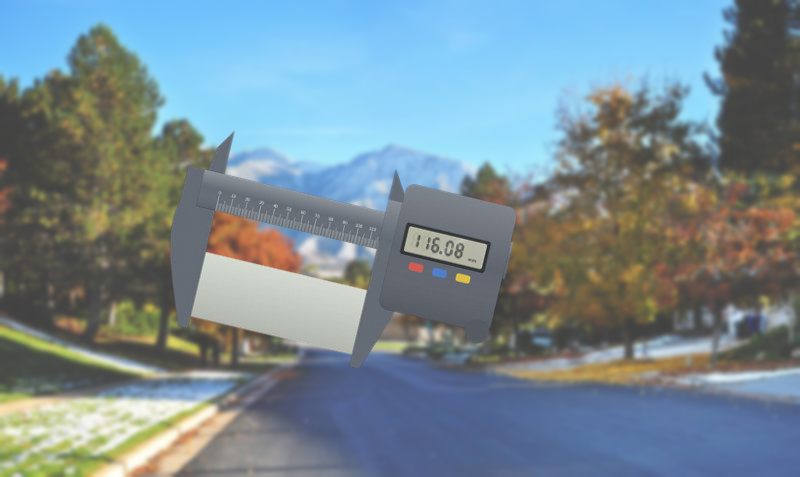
116.08 mm
